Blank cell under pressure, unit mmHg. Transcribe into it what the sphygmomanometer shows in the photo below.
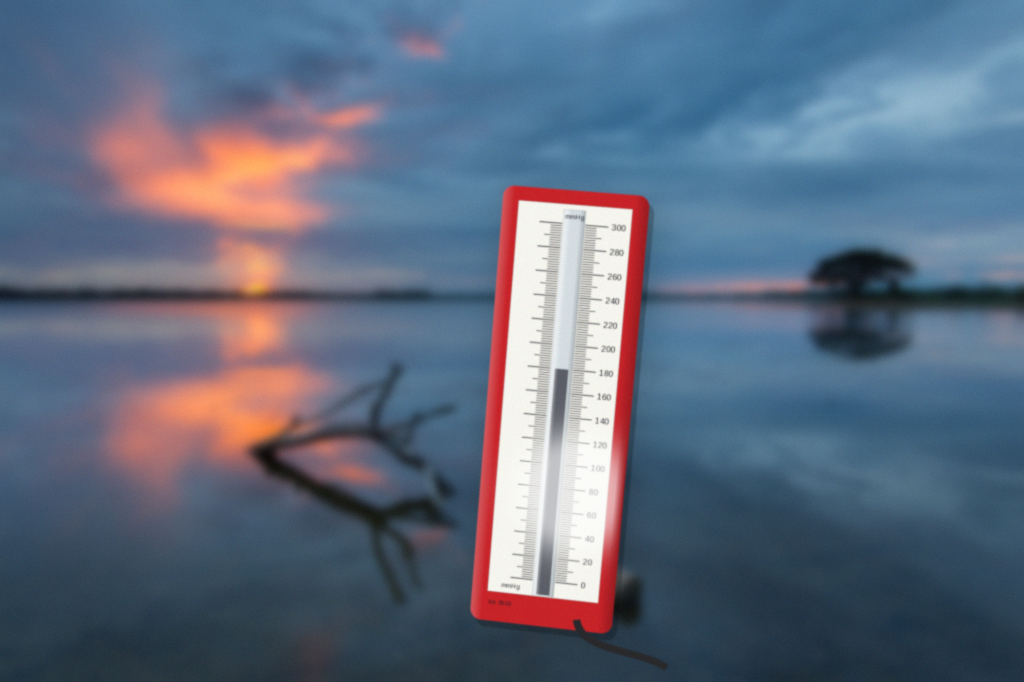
180 mmHg
